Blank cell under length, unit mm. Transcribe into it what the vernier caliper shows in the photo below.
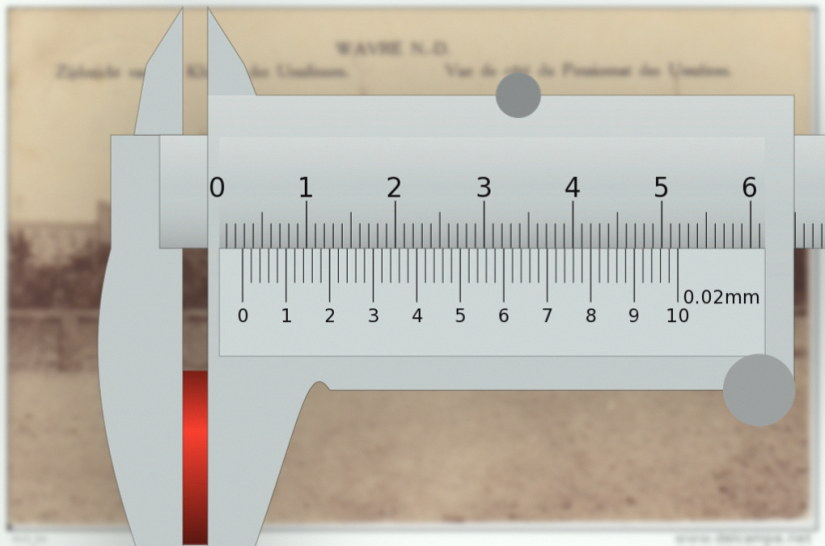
2.8 mm
